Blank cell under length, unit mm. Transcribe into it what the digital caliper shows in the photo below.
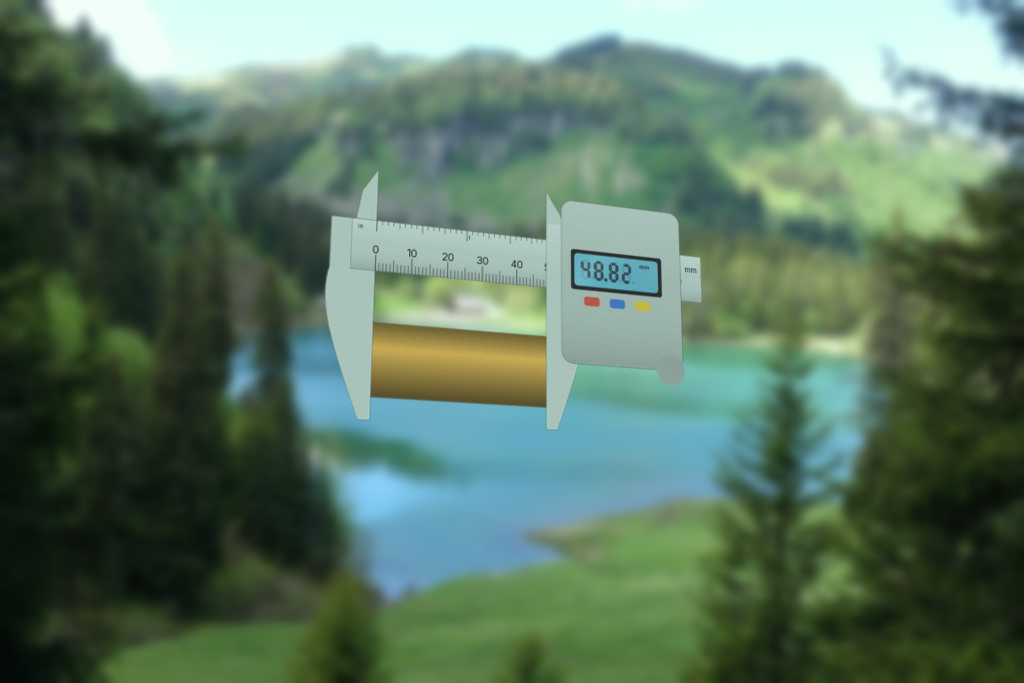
48.82 mm
